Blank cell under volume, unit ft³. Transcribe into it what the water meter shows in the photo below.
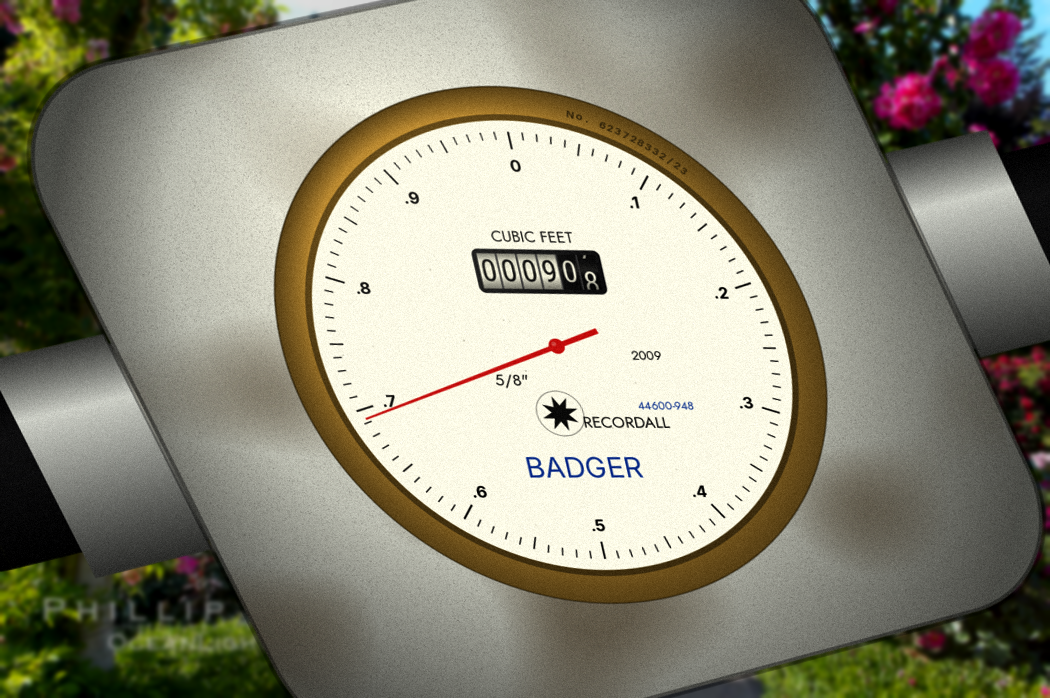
907.69 ft³
